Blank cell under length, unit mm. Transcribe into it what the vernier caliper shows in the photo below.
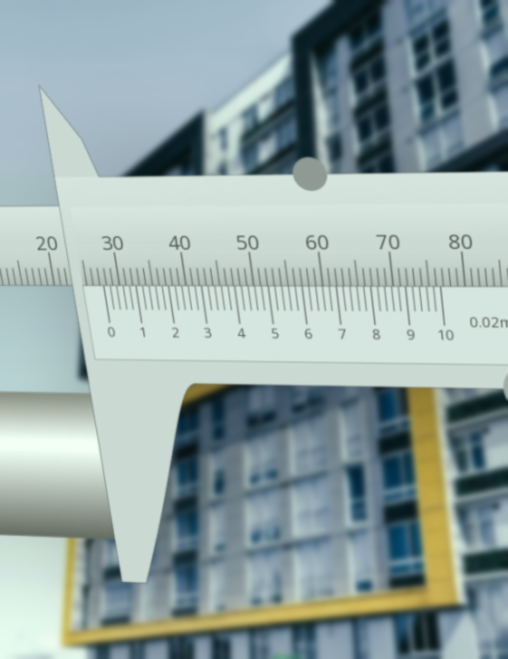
27.6 mm
